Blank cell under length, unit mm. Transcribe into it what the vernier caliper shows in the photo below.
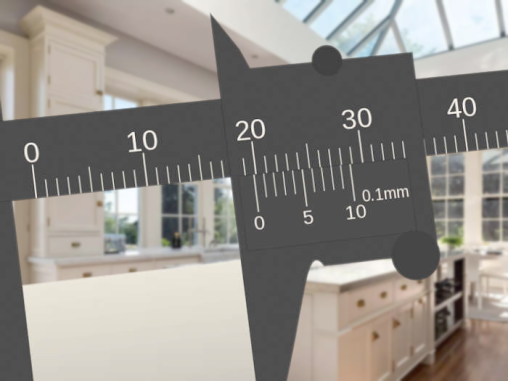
19.8 mm
